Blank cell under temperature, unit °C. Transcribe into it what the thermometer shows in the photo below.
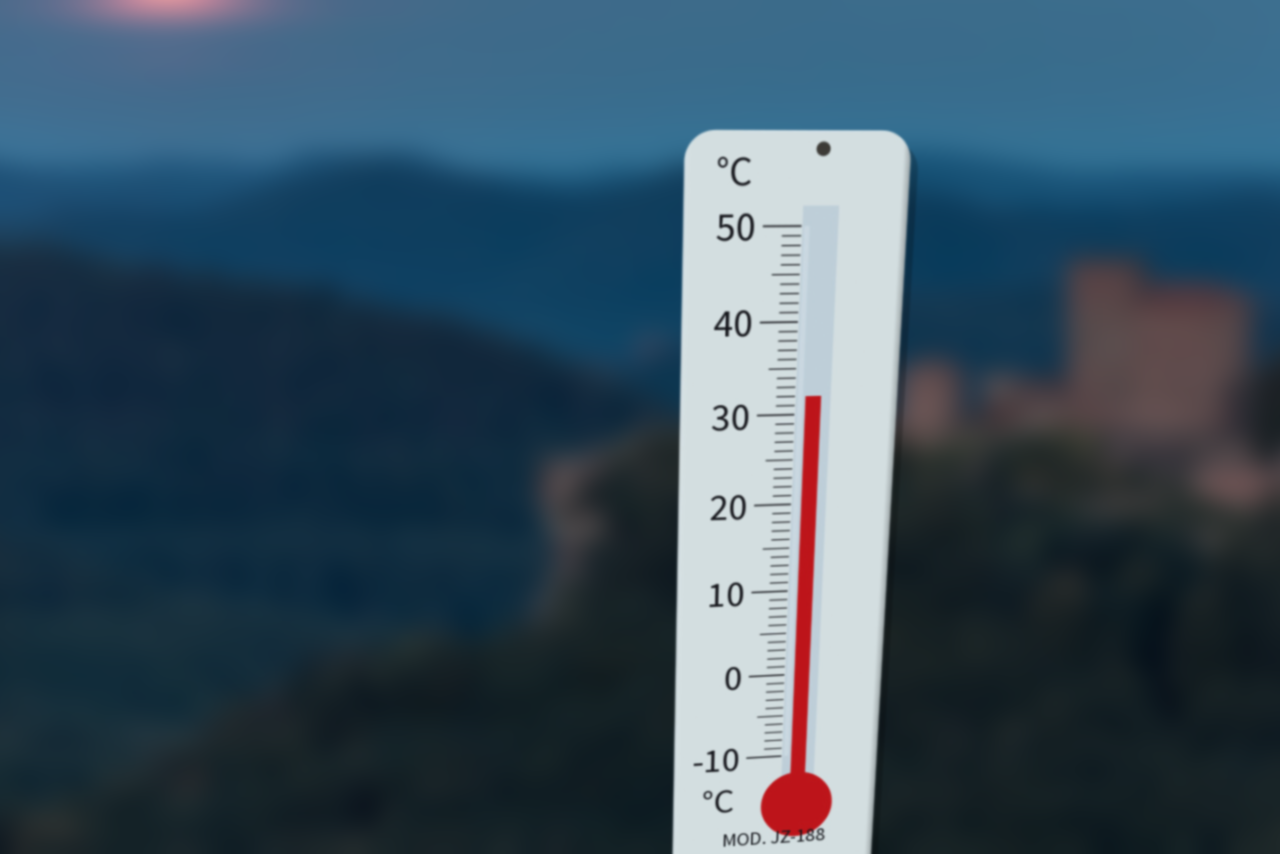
32 °C
